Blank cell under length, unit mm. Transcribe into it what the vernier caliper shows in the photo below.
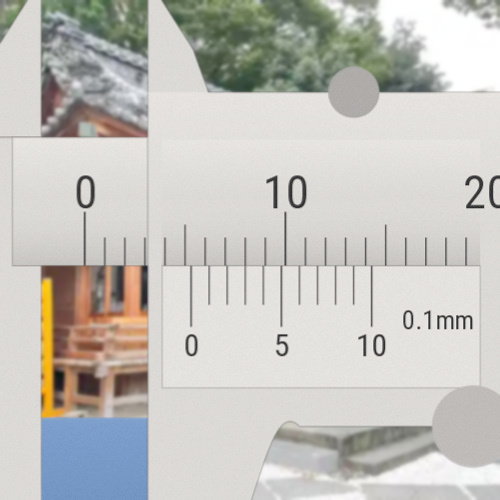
5.3 mm
